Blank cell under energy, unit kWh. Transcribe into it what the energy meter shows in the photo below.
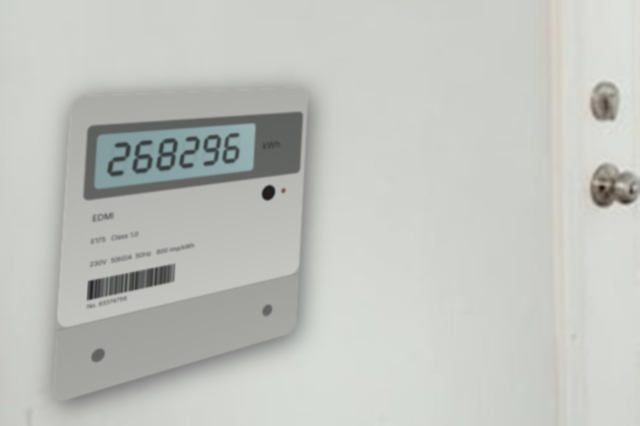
268296 kWh
